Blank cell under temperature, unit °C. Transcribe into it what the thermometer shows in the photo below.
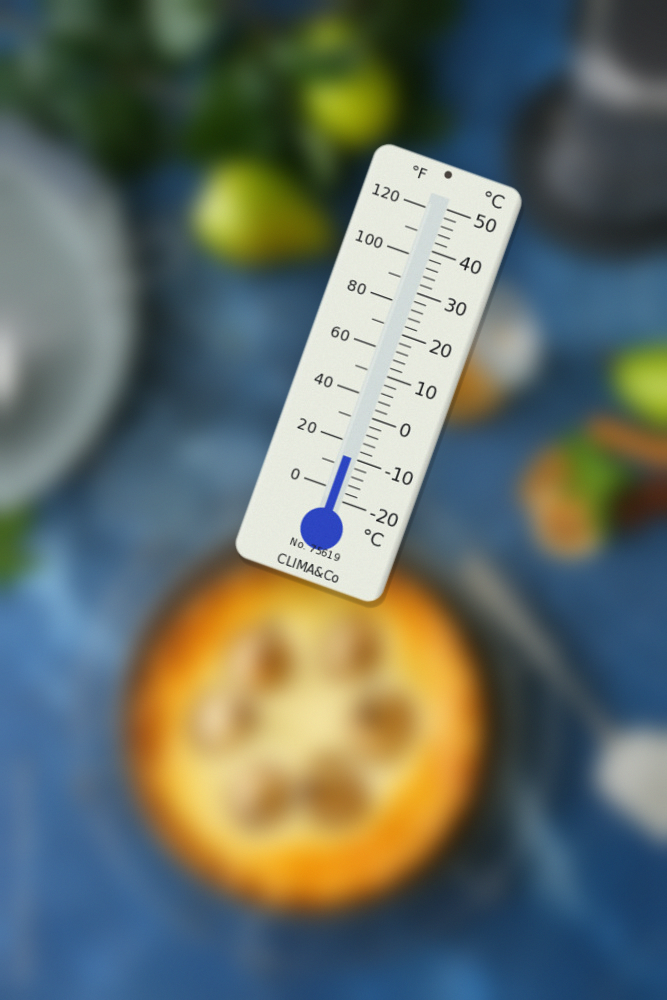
-10 °C
